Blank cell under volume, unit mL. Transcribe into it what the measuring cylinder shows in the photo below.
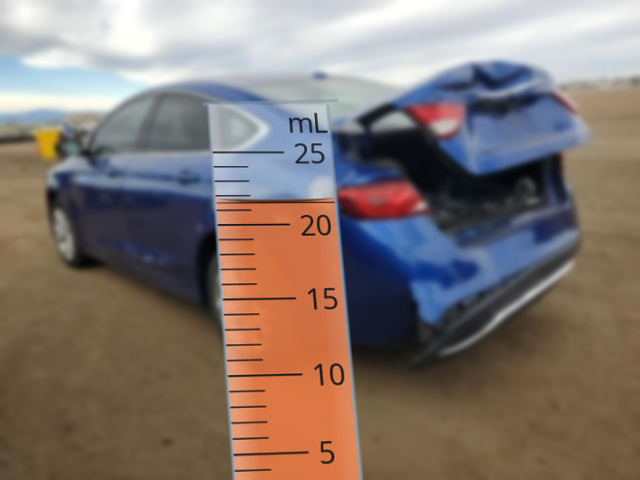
21.5 mL
